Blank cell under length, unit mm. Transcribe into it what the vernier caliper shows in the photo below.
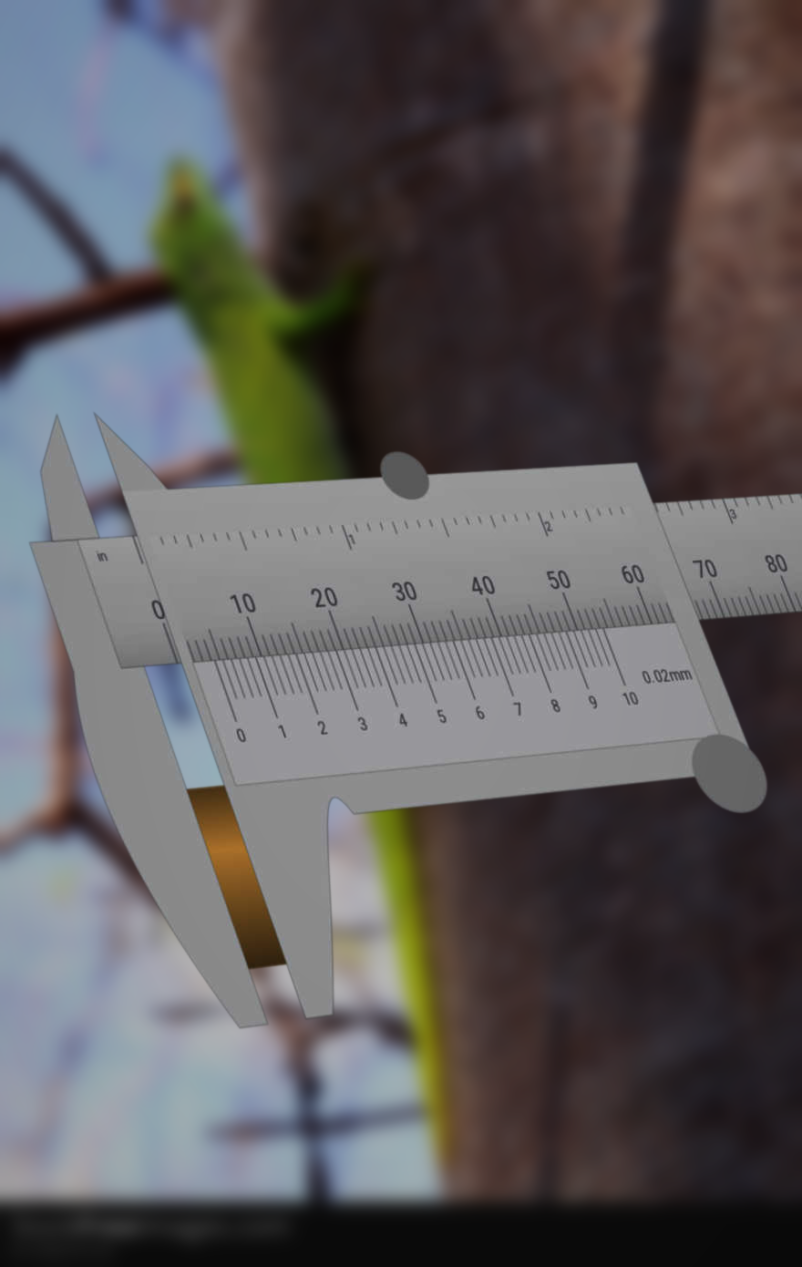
4.4 mm
